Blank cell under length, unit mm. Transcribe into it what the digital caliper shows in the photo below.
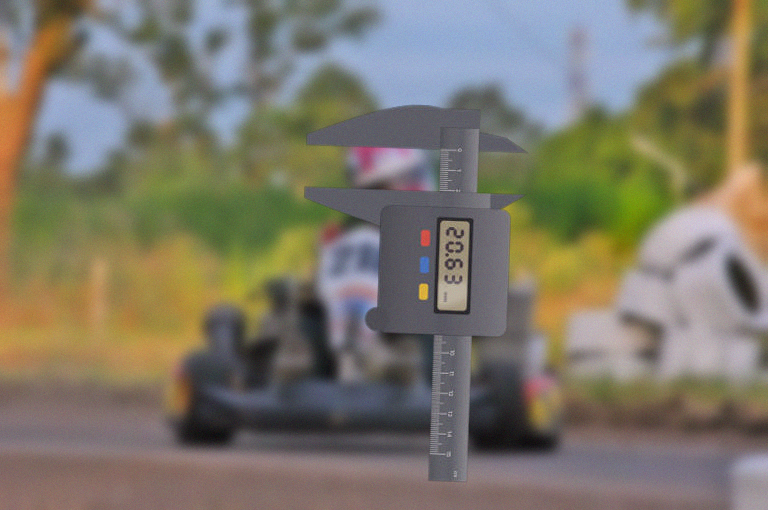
20.63 mm
